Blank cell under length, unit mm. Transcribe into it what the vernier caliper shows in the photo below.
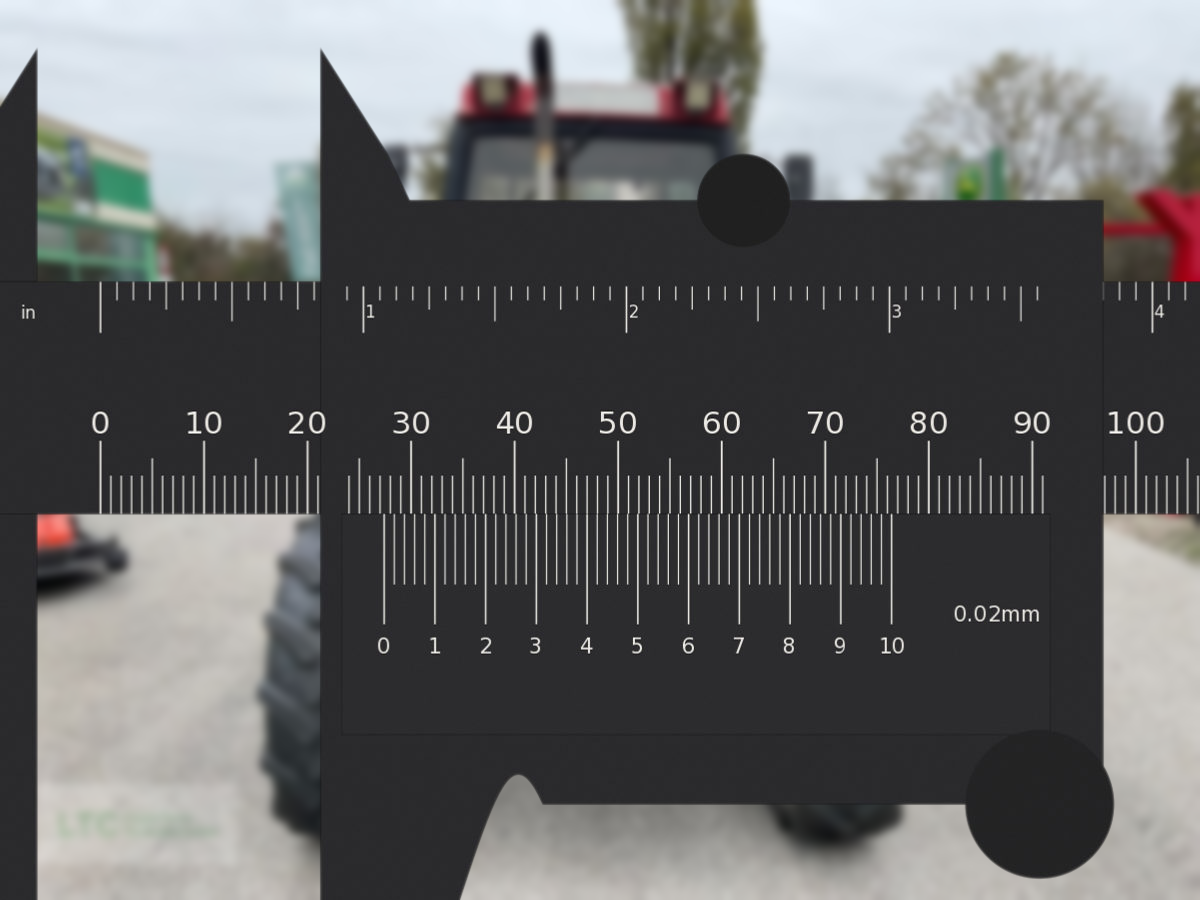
27.4 mm
